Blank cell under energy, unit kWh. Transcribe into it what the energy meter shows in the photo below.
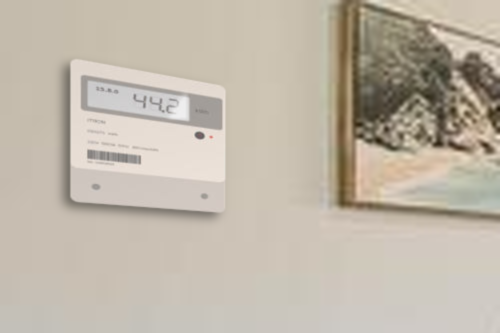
44.2 kWh
